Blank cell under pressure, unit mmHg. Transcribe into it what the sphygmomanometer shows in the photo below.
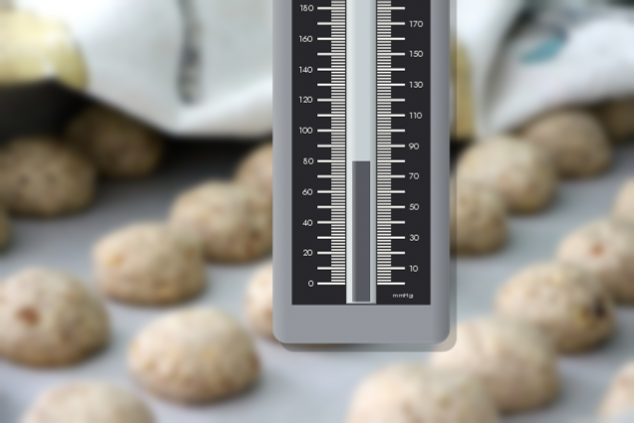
80 mmHg
